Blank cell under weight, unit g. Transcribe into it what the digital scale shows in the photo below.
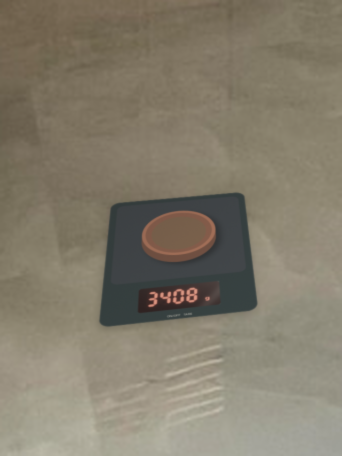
3408 g
